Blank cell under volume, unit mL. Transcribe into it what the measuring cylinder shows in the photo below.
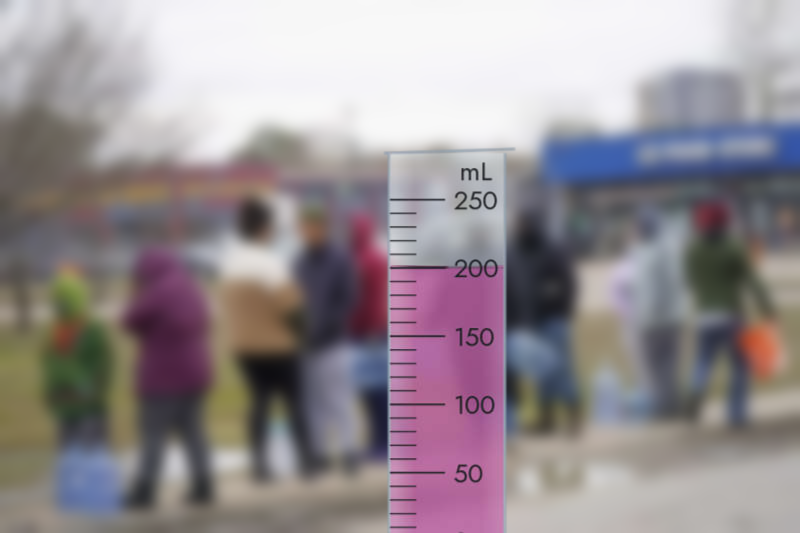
200 mL
